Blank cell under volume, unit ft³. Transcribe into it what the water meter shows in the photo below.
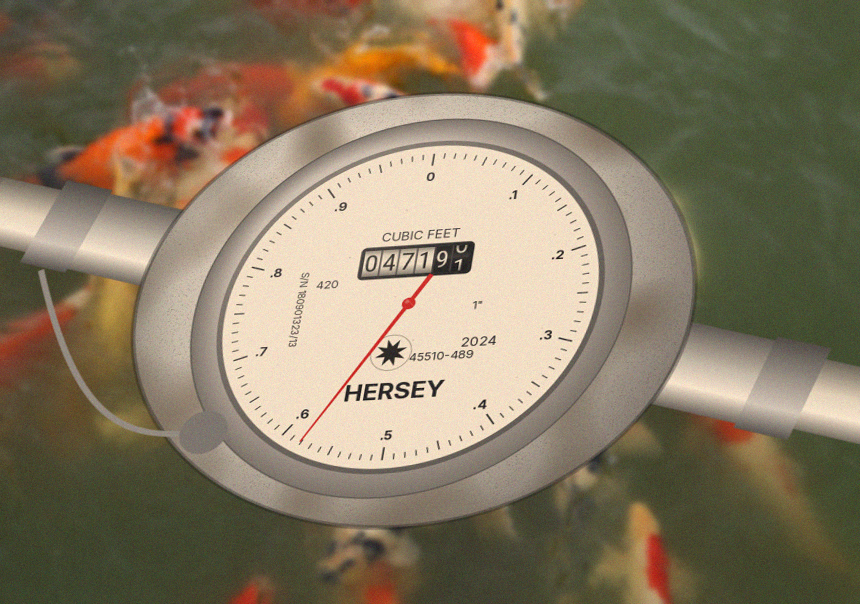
47190.58 ft³
